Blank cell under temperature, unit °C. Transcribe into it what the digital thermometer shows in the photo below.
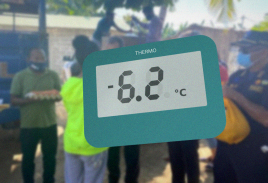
-6.2 °C
